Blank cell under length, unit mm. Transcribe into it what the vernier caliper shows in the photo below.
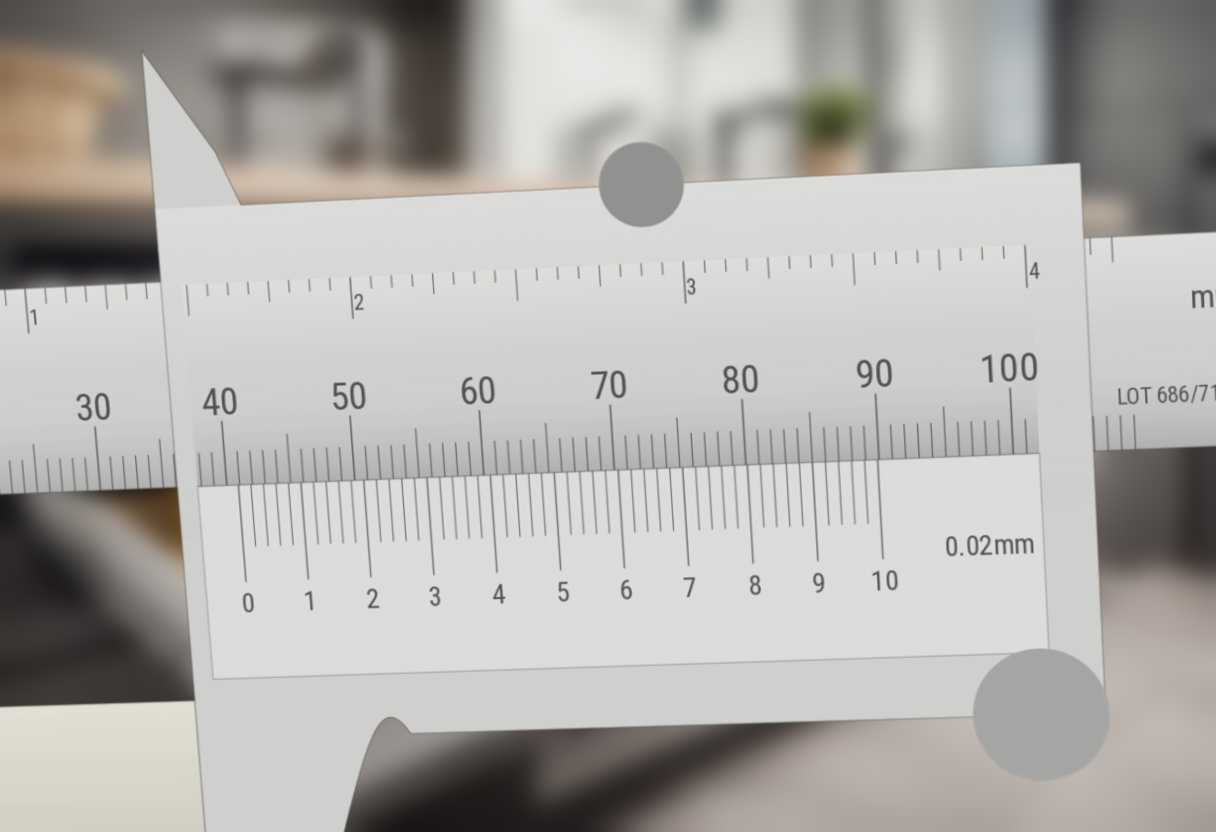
40.9 mm
